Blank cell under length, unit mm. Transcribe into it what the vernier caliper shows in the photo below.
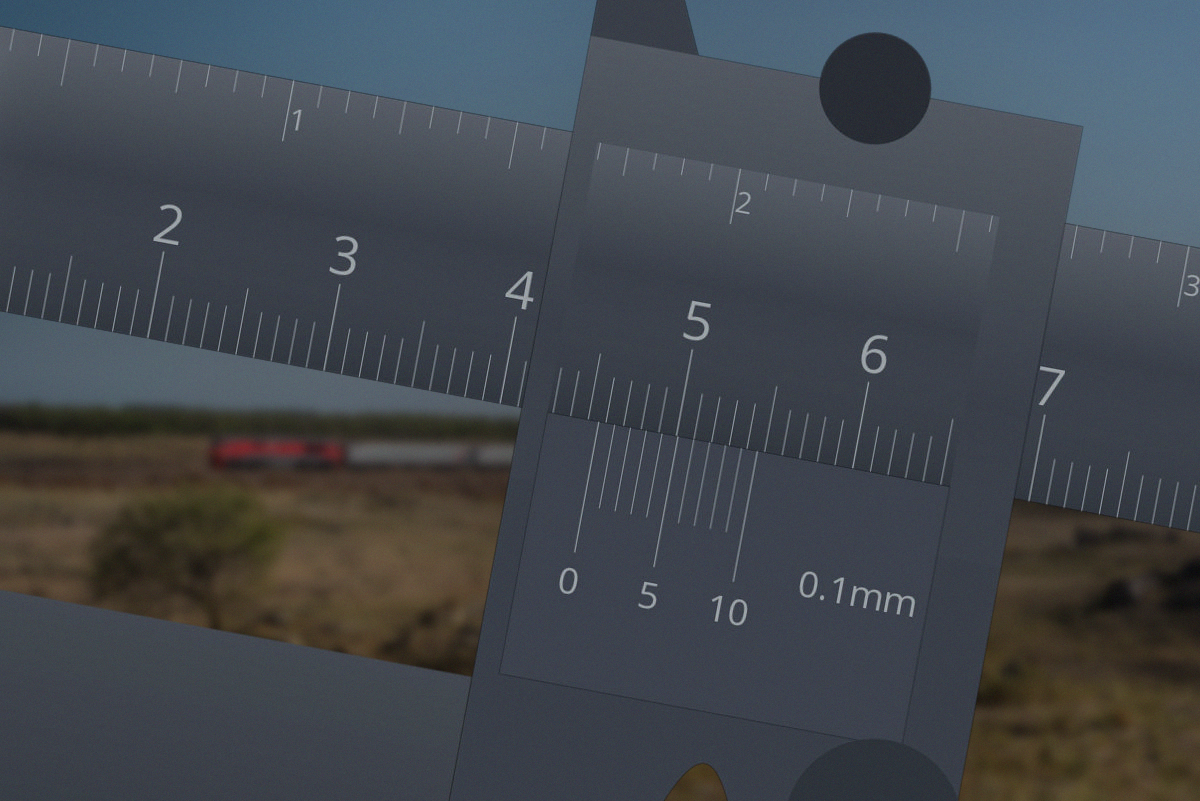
45.6 mm
